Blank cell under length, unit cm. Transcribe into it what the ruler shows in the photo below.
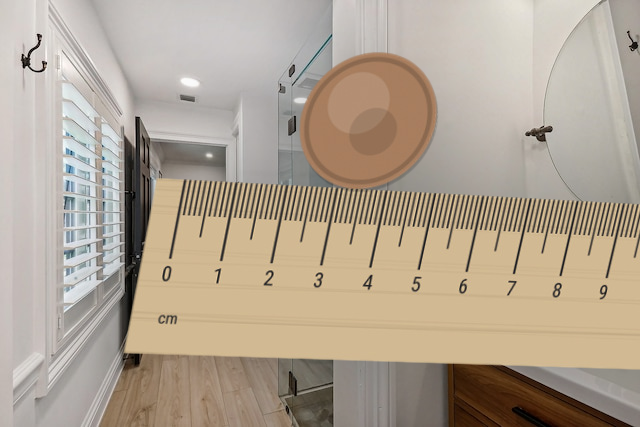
2.7 cm
